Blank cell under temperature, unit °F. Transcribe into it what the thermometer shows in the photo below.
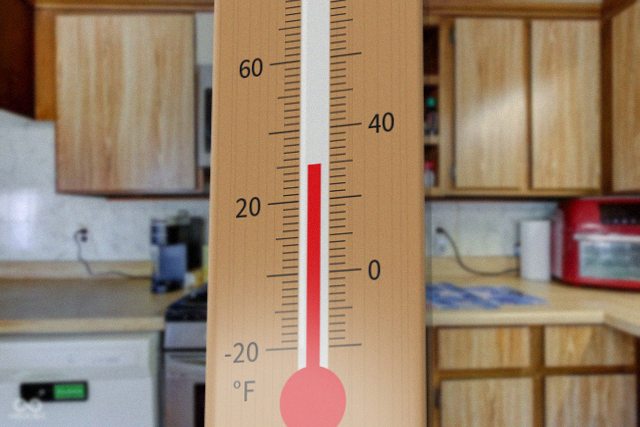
30 °F
